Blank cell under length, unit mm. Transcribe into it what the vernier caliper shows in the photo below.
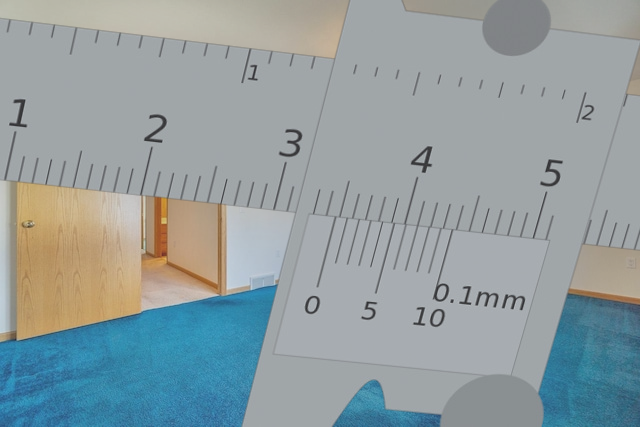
34.7 mm
